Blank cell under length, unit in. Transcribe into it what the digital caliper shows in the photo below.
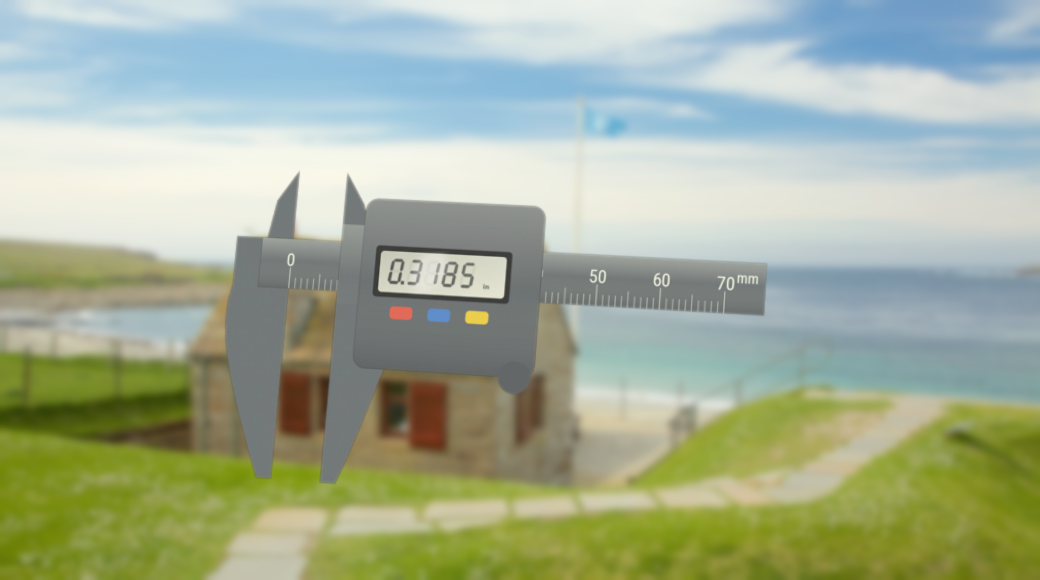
0.3185 in
